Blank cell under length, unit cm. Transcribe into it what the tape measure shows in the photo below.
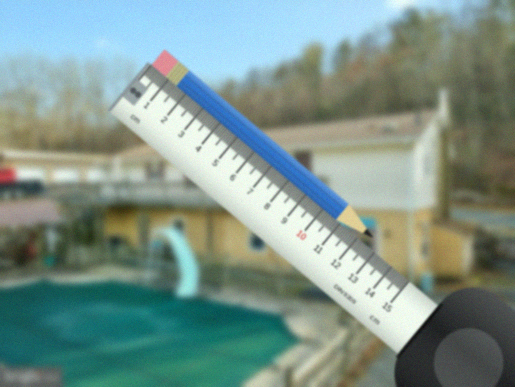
12.5 cm
